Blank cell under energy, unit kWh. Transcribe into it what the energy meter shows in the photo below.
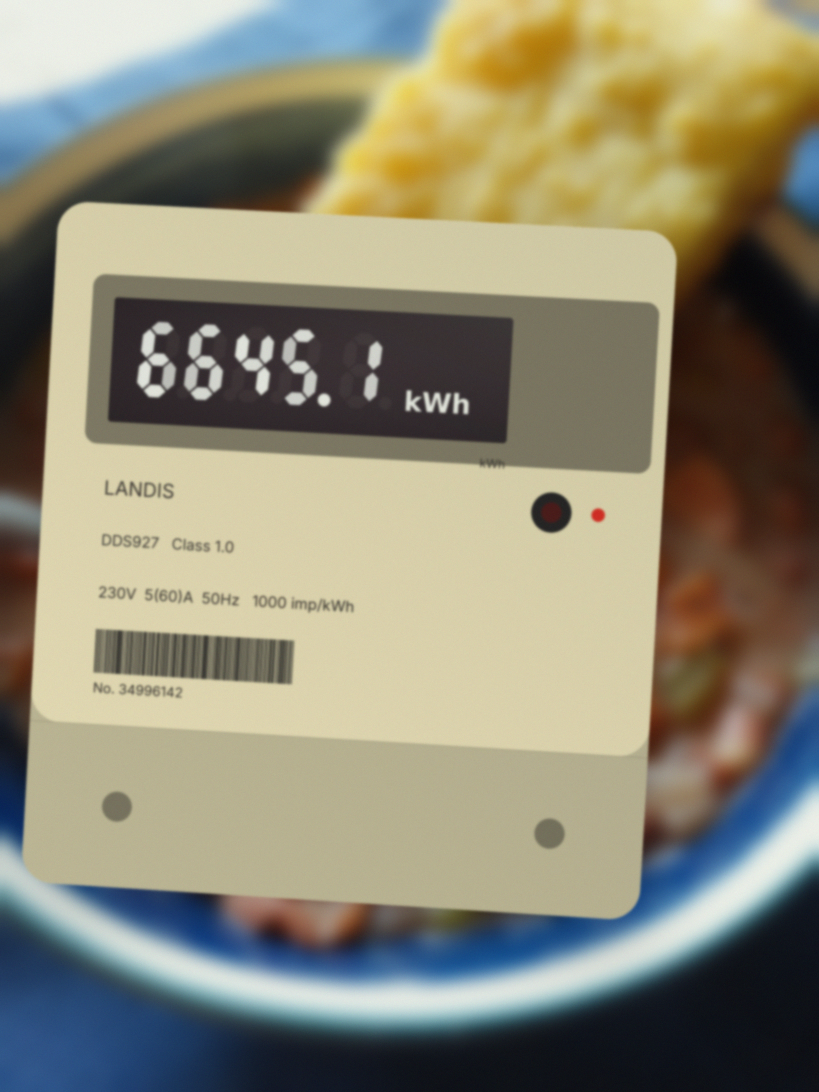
6645.1 kWh
